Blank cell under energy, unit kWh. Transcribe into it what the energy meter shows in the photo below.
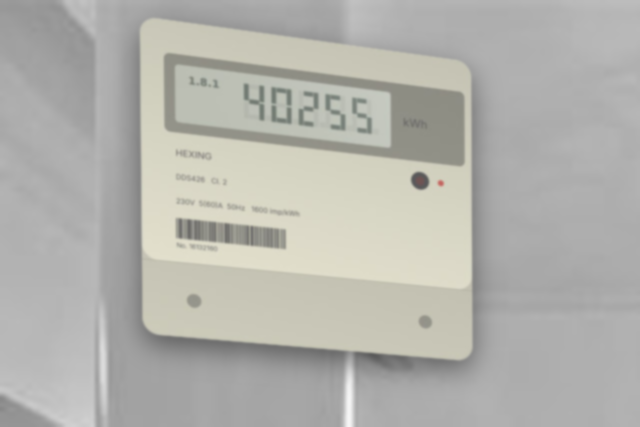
40255 kWh
